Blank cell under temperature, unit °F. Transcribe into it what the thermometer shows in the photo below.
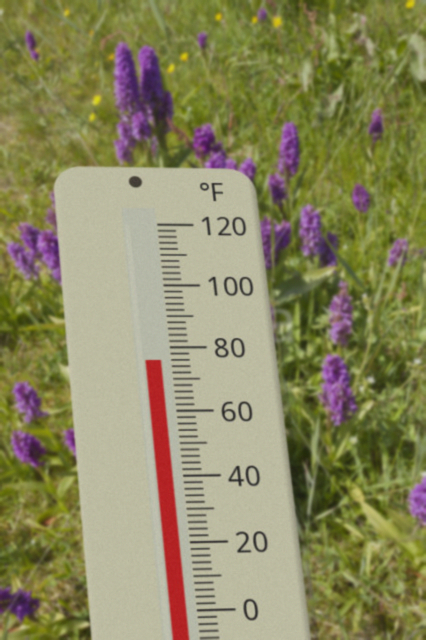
76 °F
